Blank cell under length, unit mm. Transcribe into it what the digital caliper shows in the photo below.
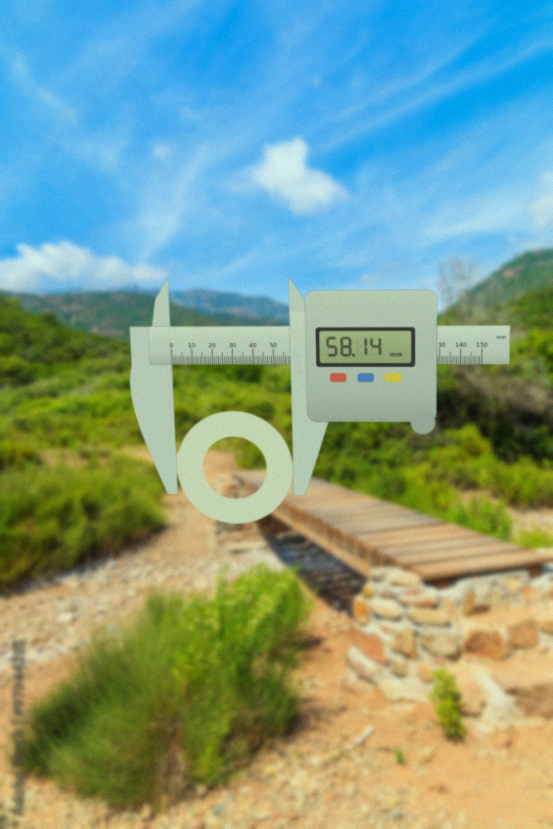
58.14 mm
